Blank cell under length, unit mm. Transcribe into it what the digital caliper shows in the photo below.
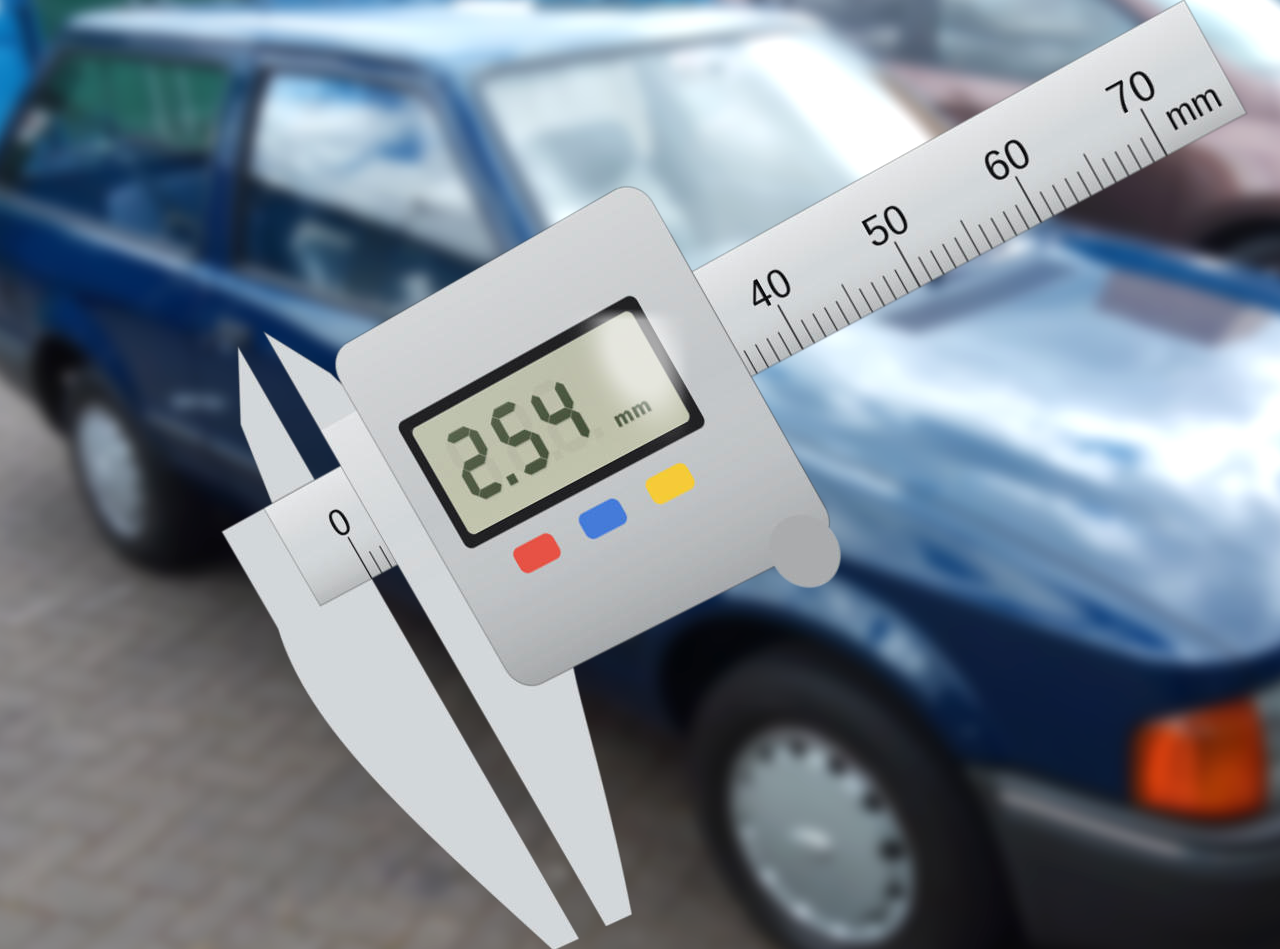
2.54 mm
